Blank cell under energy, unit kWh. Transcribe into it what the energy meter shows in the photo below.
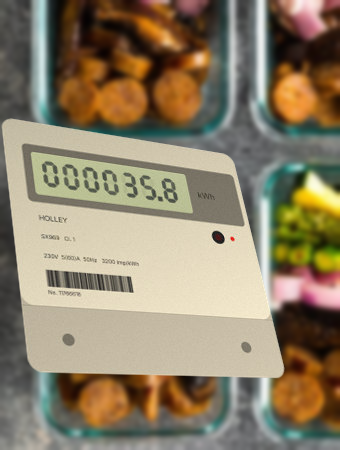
35.8 kWh
